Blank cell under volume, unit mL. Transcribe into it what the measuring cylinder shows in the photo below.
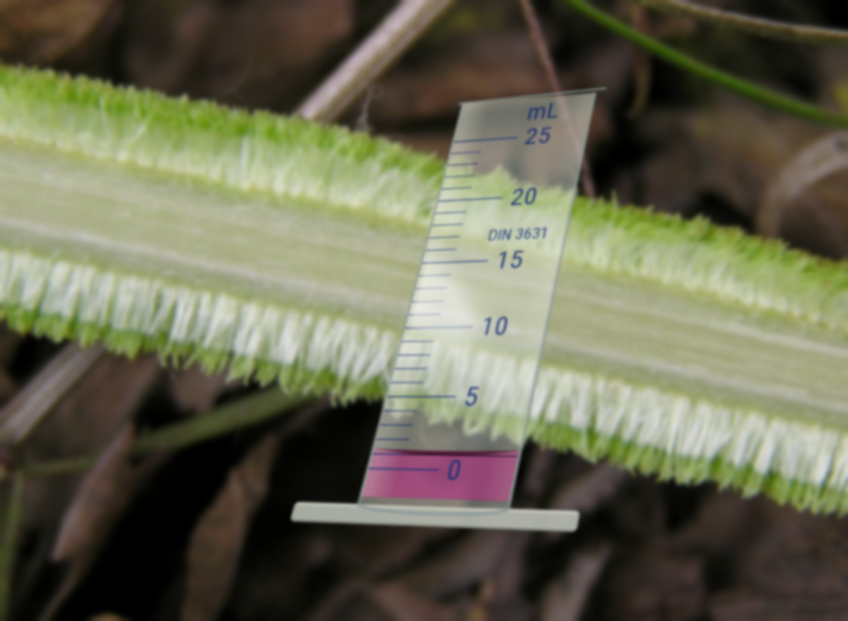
1 mL
